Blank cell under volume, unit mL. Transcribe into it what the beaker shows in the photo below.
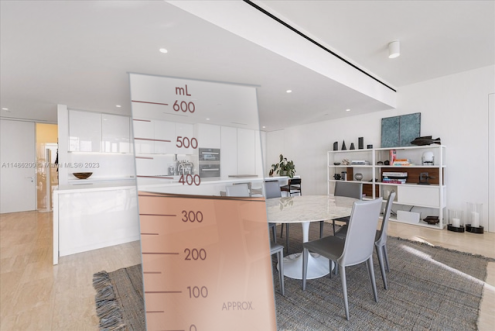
350 mL
